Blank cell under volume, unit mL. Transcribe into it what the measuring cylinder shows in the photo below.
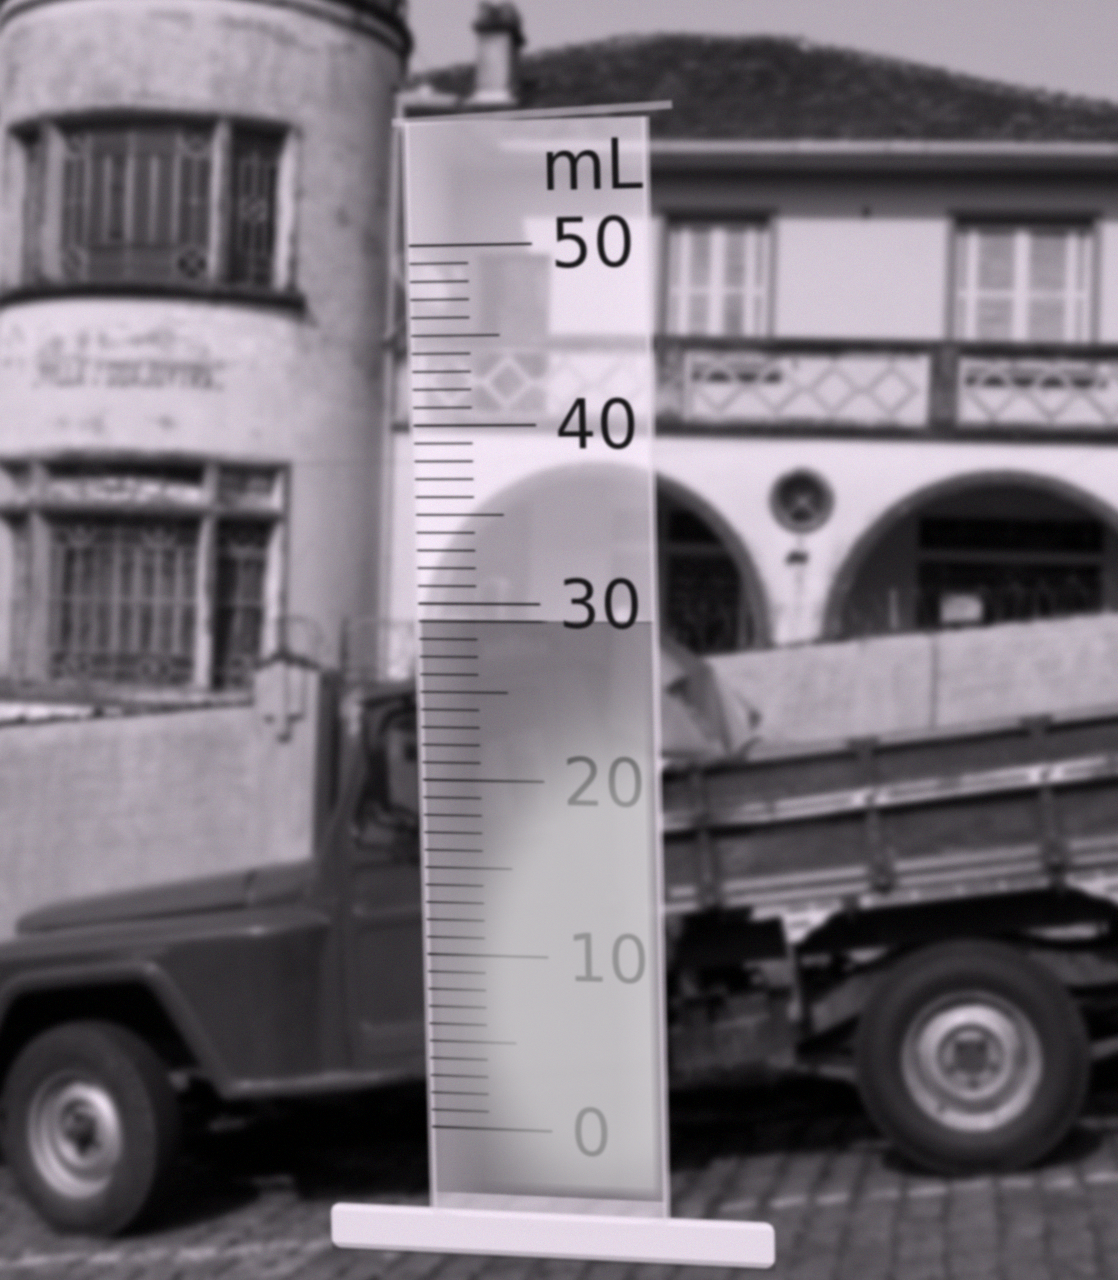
29 mL
